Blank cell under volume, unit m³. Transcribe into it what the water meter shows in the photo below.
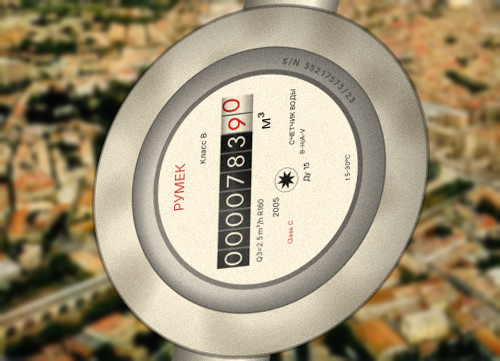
783.90 m³
